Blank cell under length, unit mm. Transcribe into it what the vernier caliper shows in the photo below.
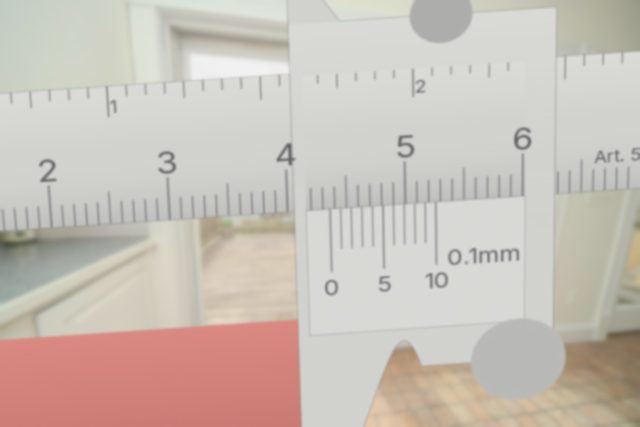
43.6 mm
